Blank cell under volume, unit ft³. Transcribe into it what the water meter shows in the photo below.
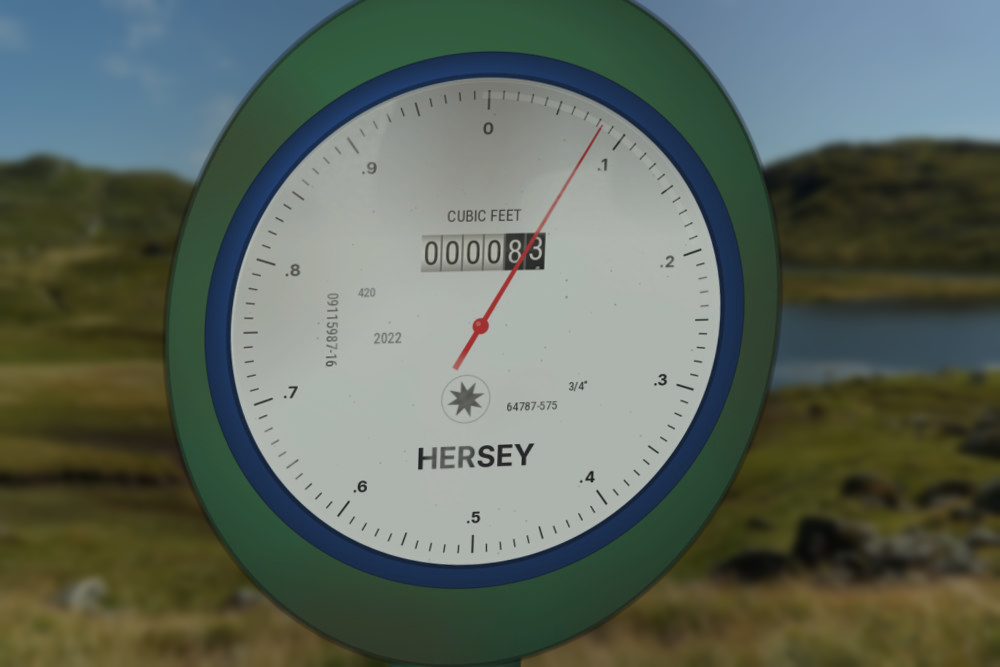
83.08 ft³
